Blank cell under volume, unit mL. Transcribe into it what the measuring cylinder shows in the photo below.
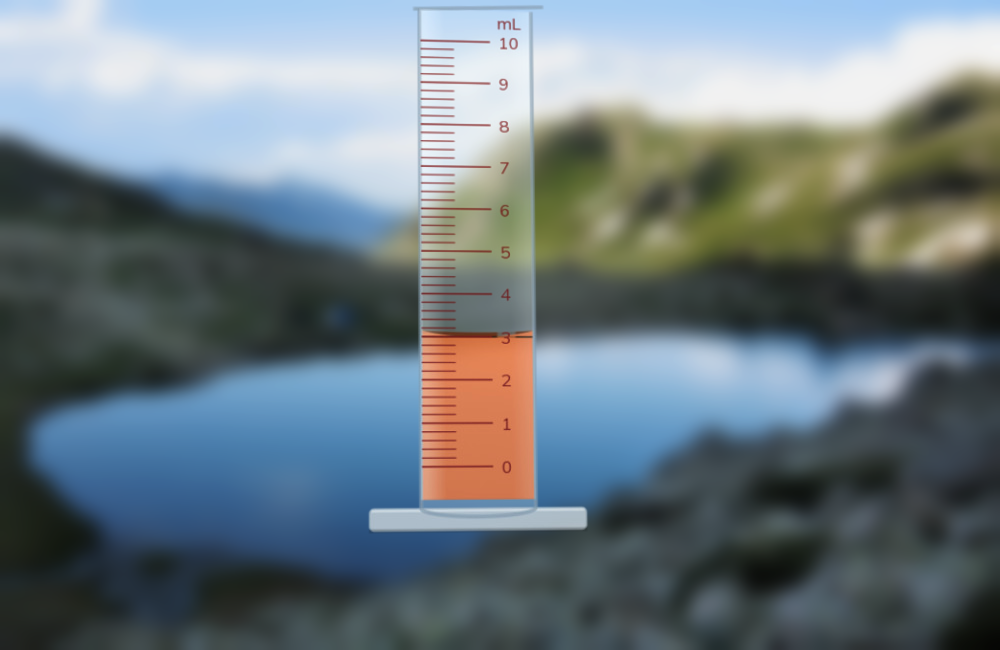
3 mL
